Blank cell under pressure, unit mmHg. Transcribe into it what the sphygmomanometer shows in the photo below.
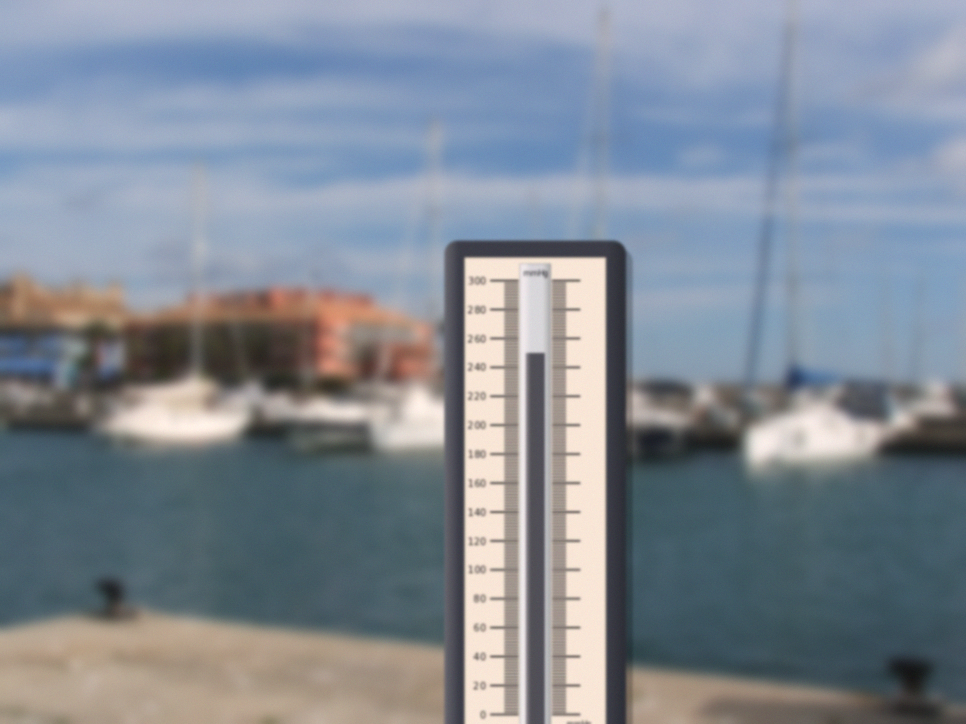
250 mmHg
